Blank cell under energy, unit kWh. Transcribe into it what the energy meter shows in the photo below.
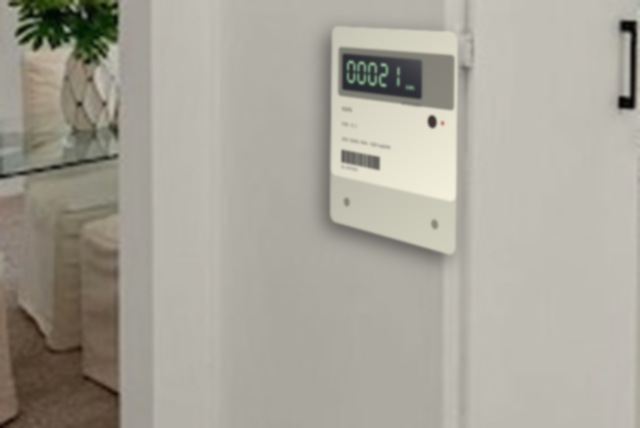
21 kWh
